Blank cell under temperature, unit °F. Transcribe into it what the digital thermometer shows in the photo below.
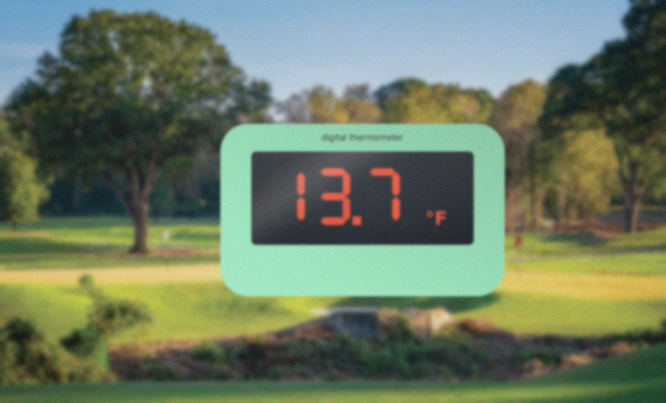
13.7 °F
